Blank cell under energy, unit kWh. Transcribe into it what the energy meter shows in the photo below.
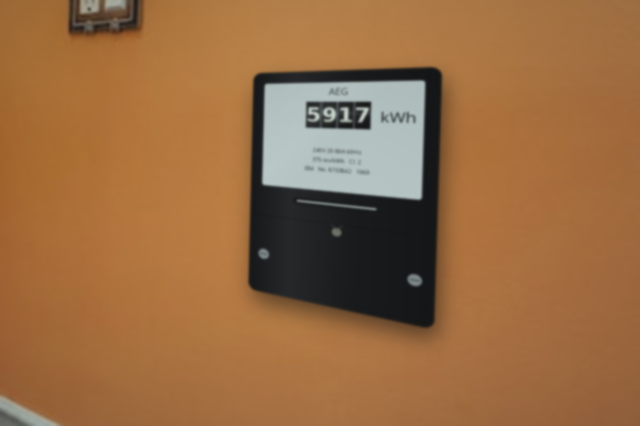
5917 kWh
